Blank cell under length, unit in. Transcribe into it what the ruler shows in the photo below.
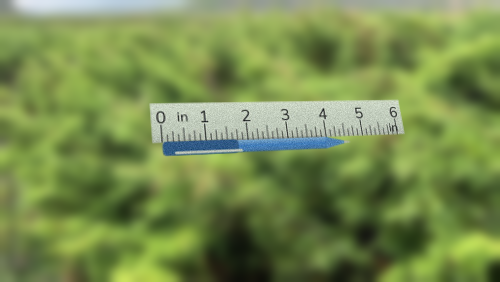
4.625 in
